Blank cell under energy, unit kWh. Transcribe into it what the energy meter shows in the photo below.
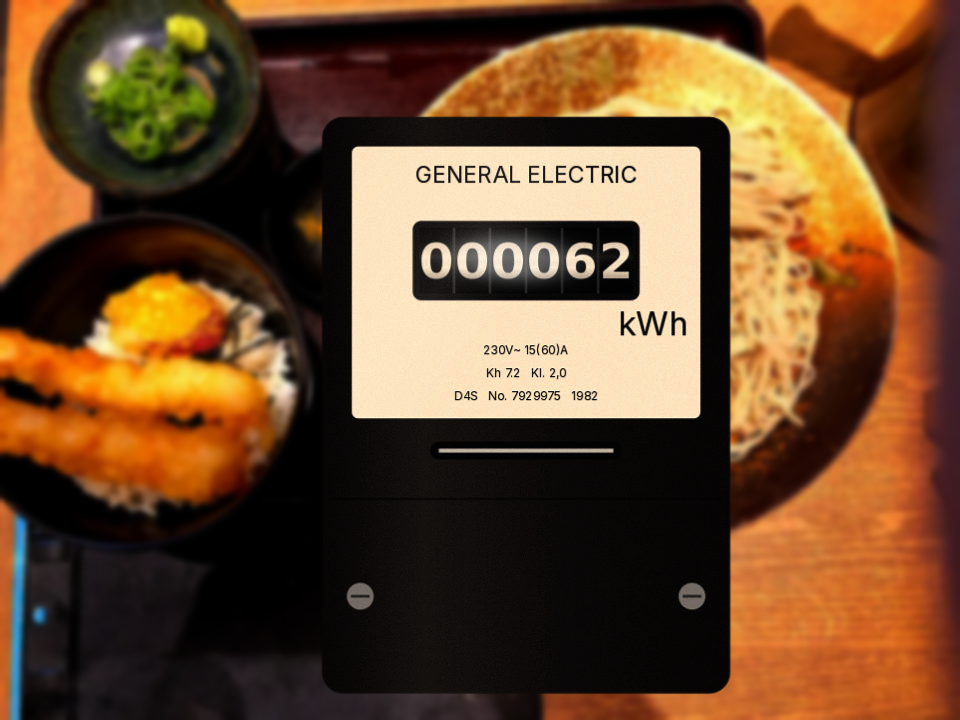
62 kWh
